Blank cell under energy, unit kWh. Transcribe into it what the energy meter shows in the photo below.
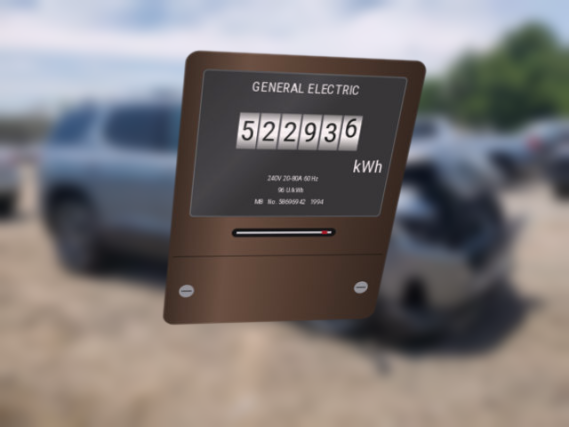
522936 kWh
